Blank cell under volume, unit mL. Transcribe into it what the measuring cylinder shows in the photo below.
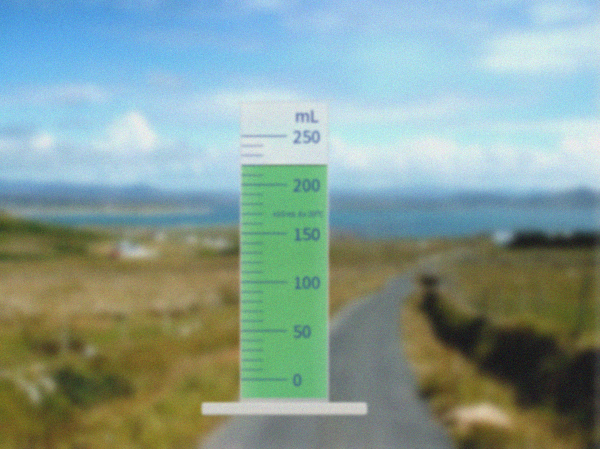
220 mL
